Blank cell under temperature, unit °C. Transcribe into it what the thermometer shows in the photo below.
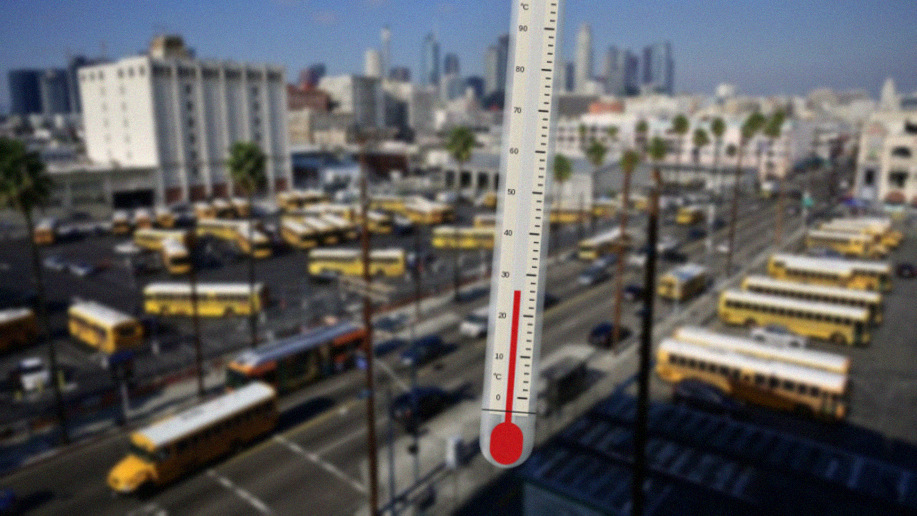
26 °C
